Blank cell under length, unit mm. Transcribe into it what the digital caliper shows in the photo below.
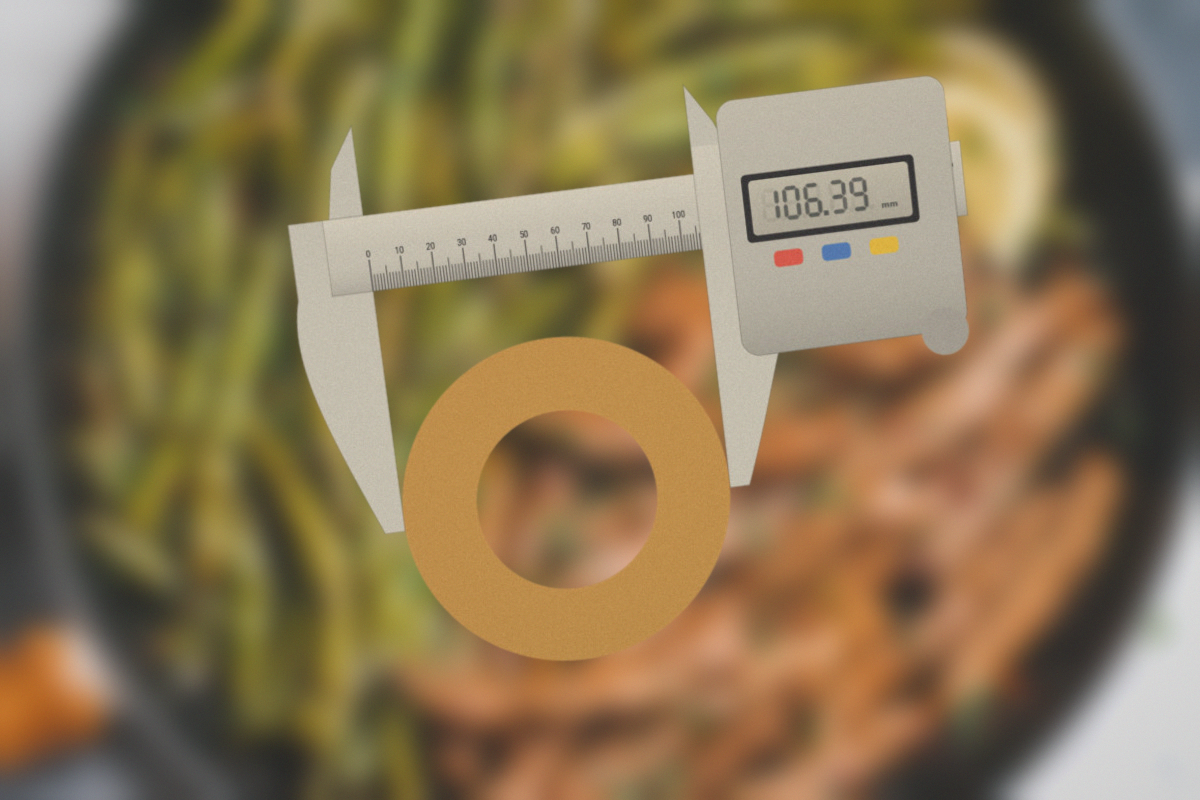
106.39 mm
